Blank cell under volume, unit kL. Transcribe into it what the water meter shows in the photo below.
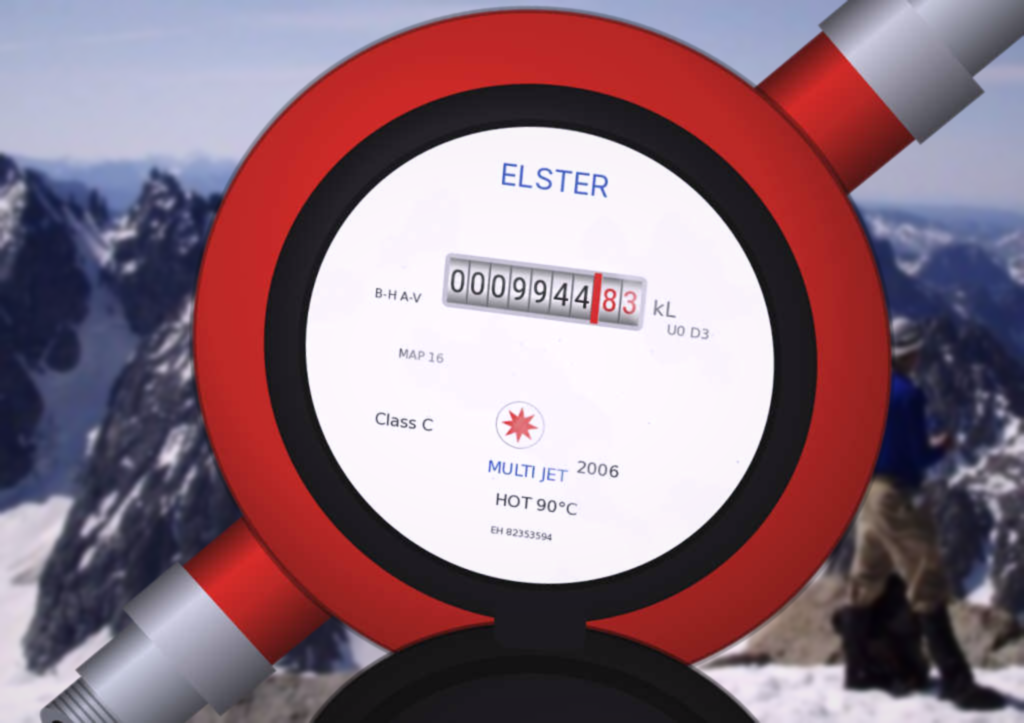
9944.83 kL
